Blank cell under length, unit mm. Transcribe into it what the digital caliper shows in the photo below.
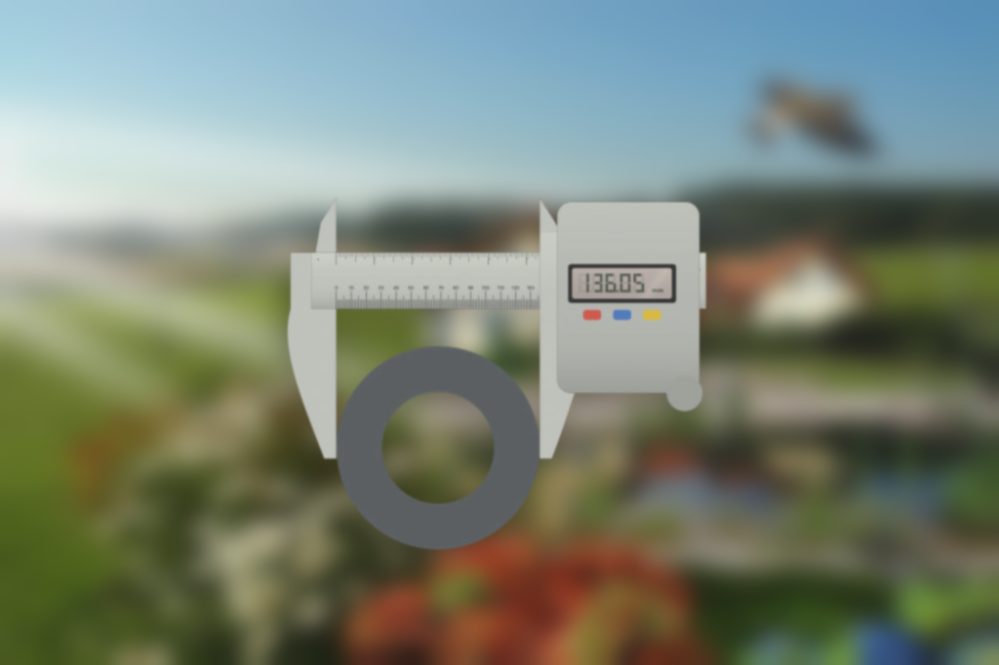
136.05 mm
